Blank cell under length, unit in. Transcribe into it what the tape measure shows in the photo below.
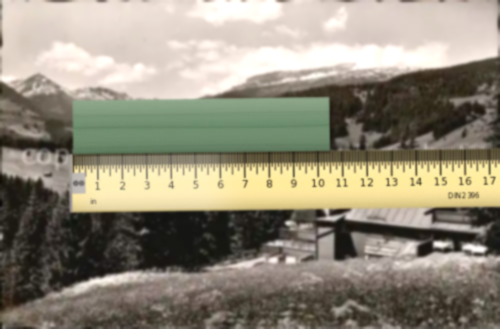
10.5 in
